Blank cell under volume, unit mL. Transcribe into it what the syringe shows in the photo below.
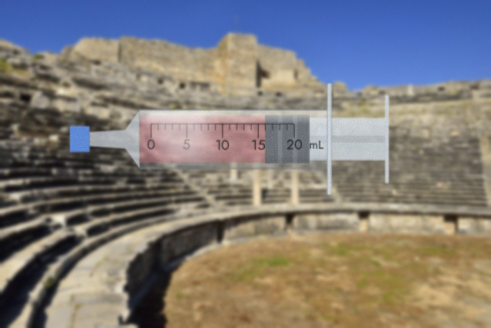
16 mL
